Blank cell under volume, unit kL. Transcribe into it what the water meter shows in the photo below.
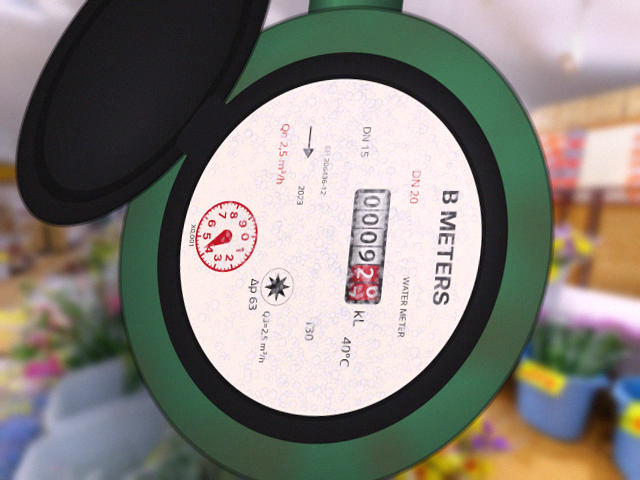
9.264 kL
